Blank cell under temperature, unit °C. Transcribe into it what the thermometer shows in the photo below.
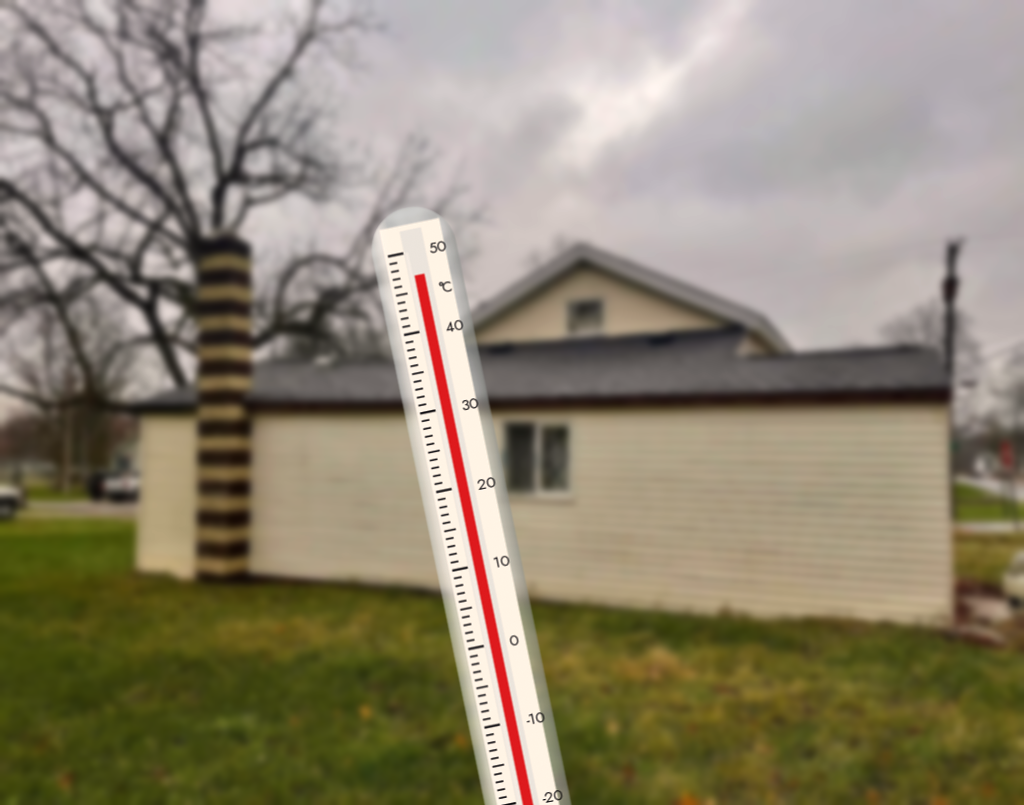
47 °C
